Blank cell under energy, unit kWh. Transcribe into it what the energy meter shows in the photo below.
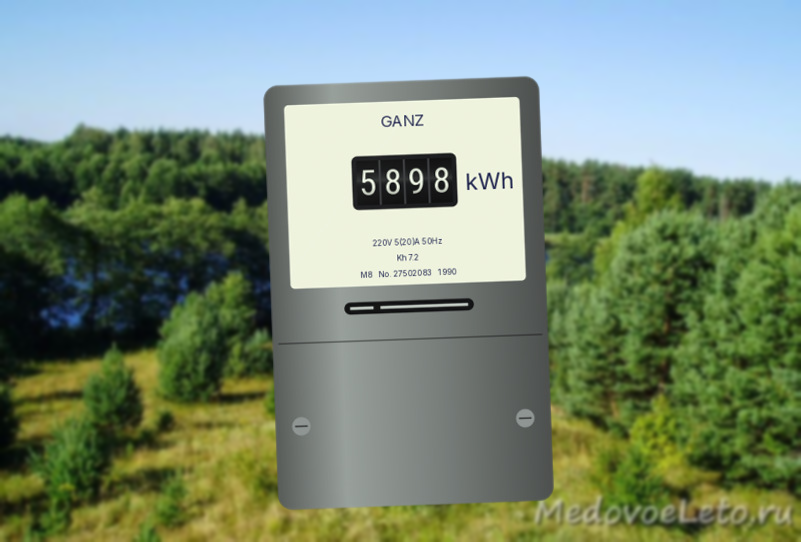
5898 kWh
